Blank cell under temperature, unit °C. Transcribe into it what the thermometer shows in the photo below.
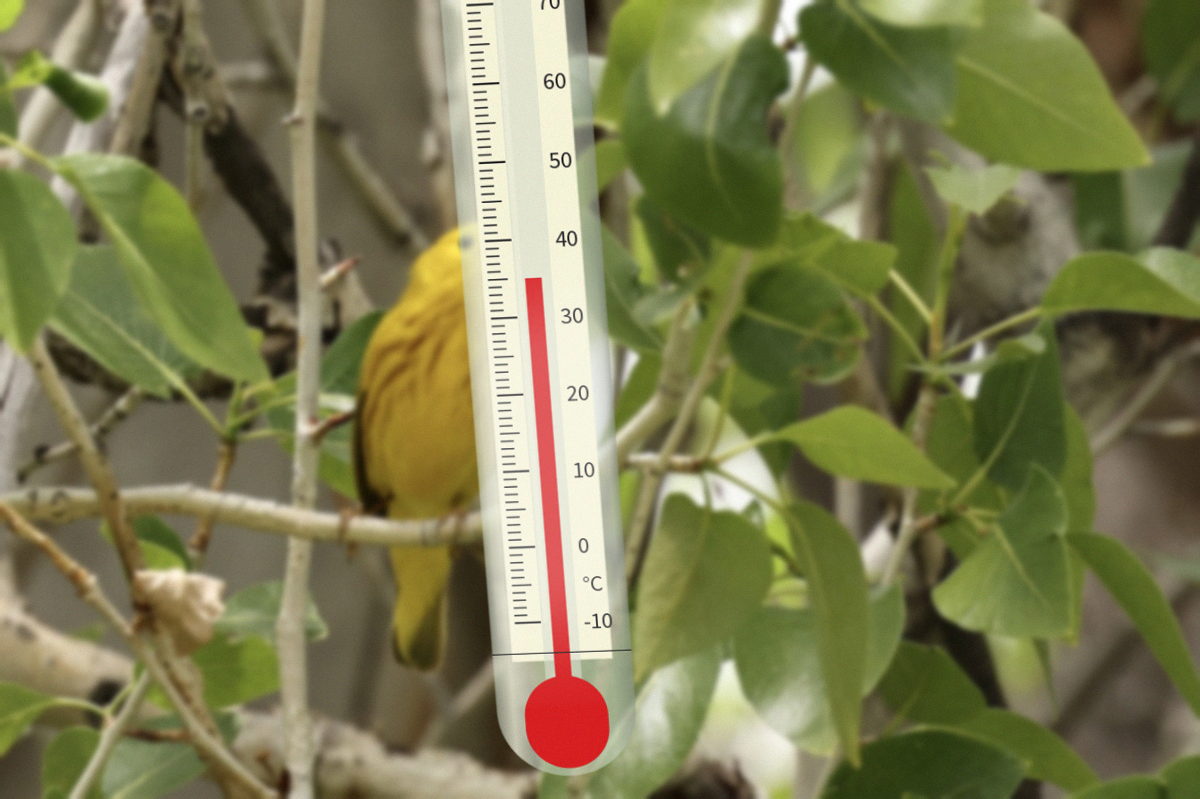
35 °C
